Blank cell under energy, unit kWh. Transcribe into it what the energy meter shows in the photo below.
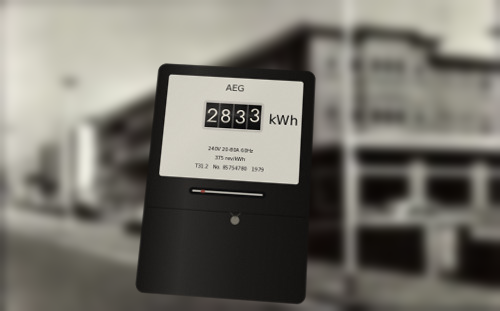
2833 kWh
